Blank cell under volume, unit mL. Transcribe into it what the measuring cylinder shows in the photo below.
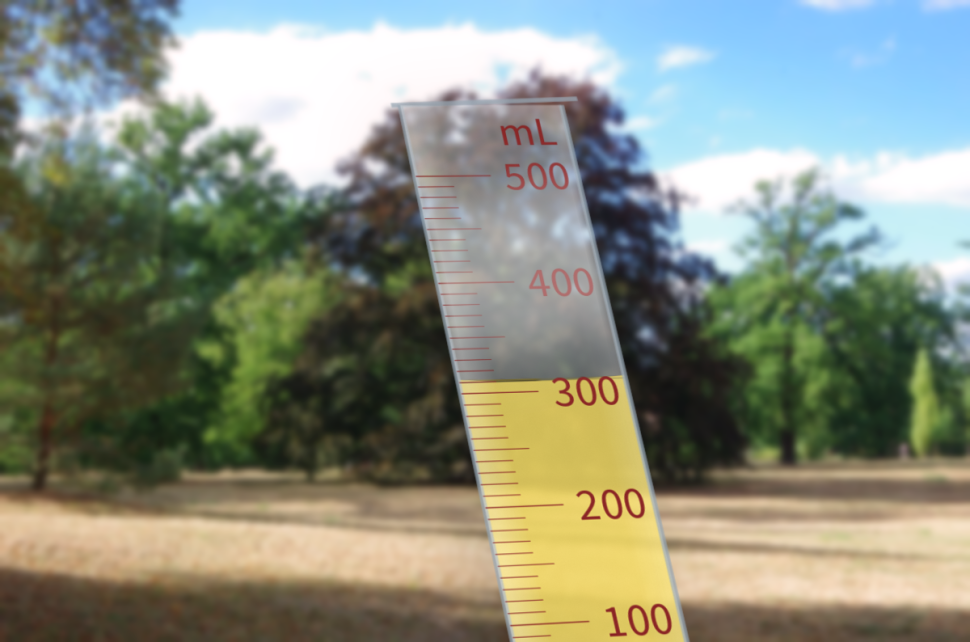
310 mL
